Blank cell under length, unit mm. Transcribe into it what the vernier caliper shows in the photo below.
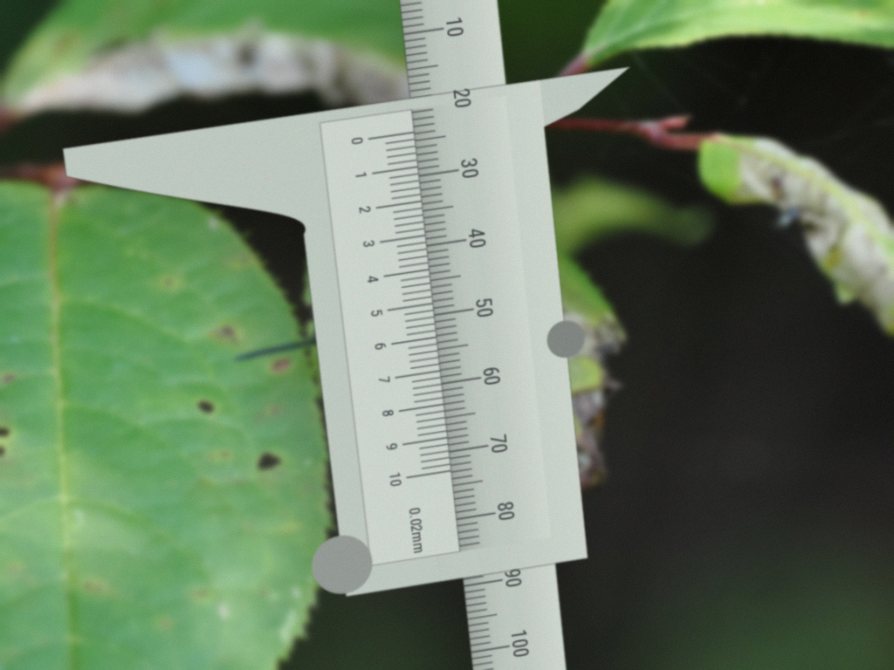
23.8 mm
